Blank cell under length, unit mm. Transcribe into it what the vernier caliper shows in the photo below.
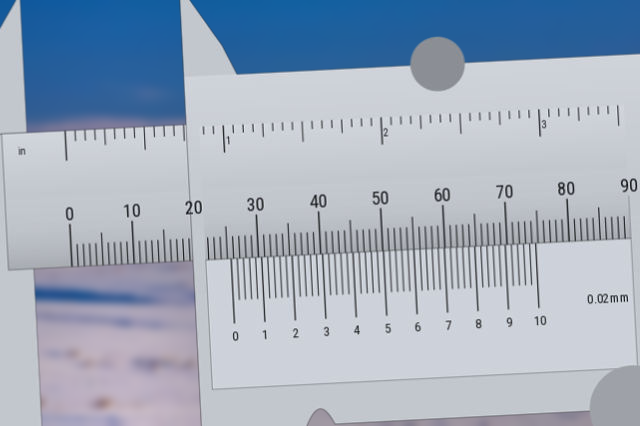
25.6 mm
